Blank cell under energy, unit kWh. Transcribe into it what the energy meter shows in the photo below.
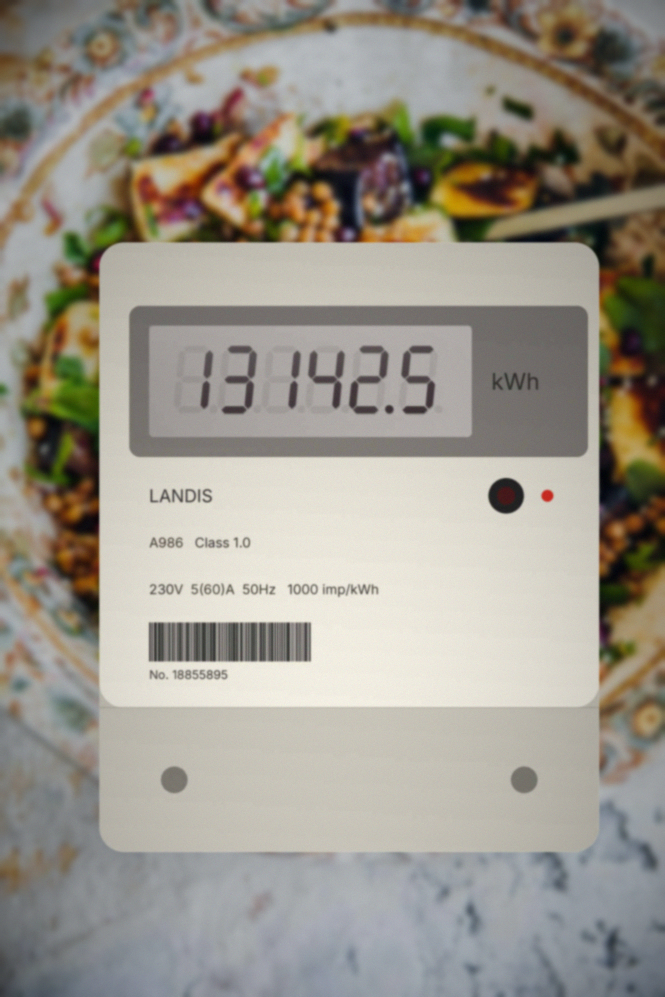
13142.5 kWh
